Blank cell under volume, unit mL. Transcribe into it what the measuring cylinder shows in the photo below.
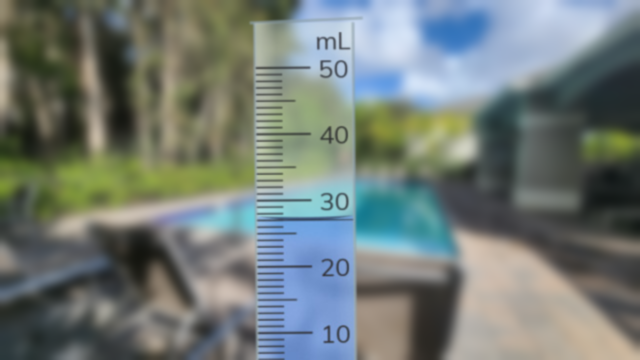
27 mL
